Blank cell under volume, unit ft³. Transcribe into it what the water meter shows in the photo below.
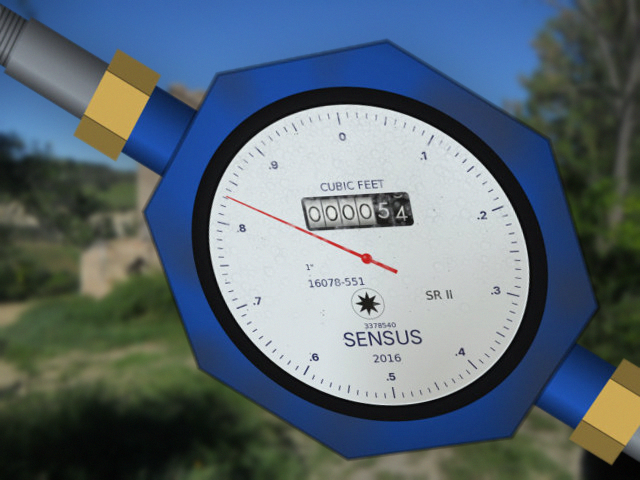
53.83 ft³
